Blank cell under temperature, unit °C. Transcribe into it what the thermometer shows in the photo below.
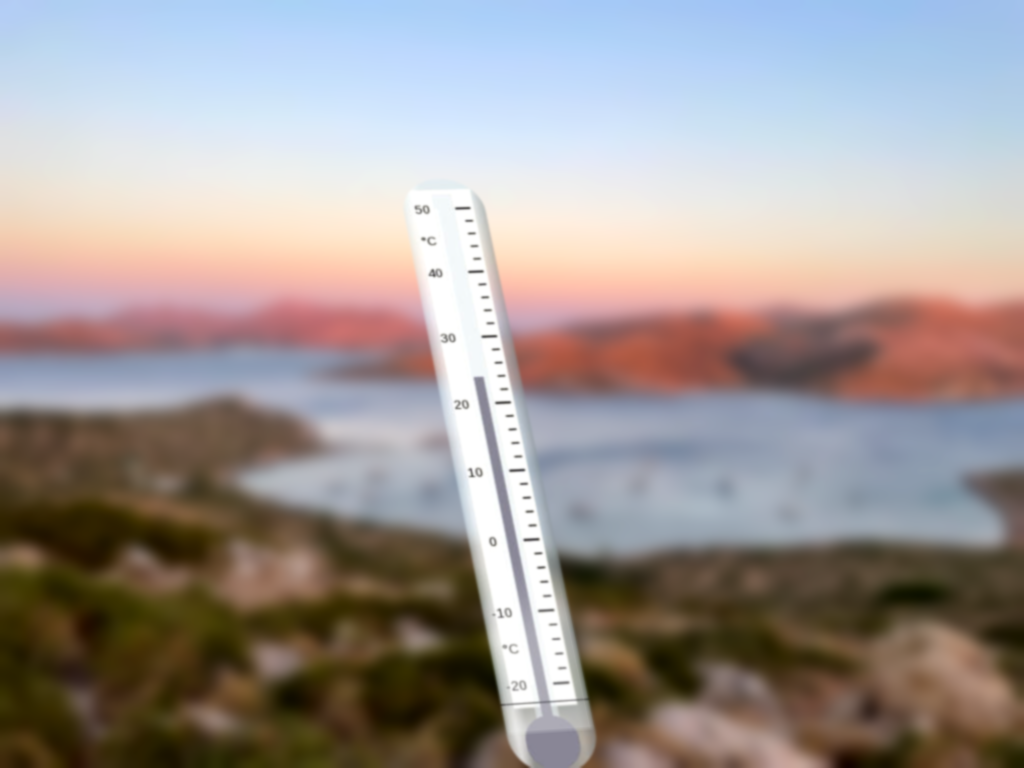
24 °C
